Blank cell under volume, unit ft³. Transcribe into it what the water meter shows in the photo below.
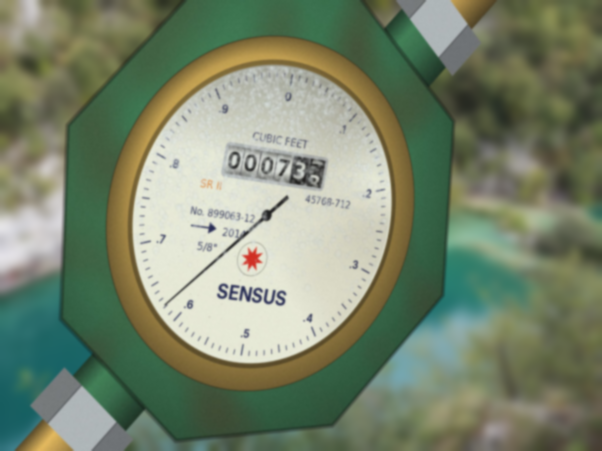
732.62 ft³
